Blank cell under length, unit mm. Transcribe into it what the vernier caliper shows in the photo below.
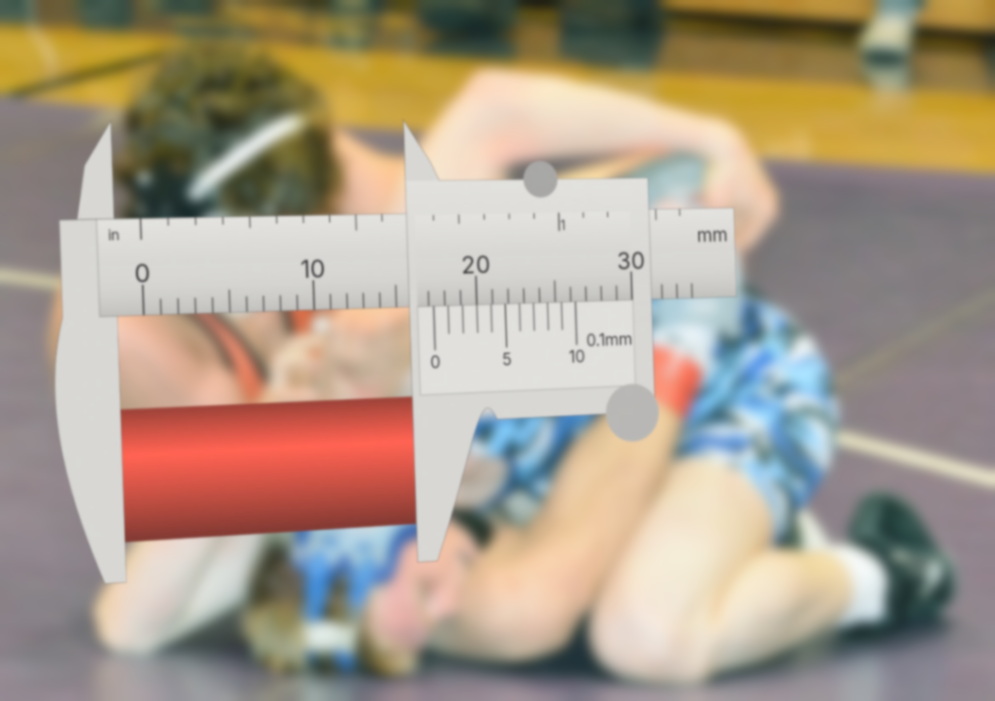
17.3 mm
